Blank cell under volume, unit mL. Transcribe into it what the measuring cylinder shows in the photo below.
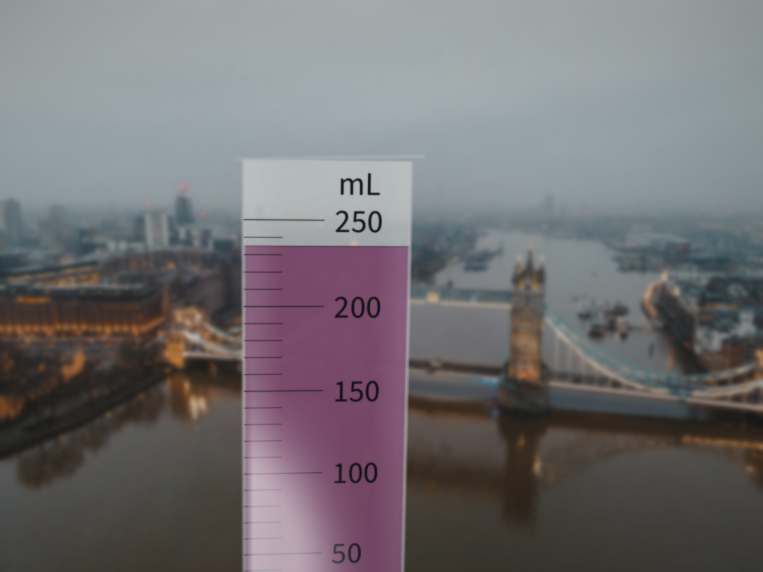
235 mL
